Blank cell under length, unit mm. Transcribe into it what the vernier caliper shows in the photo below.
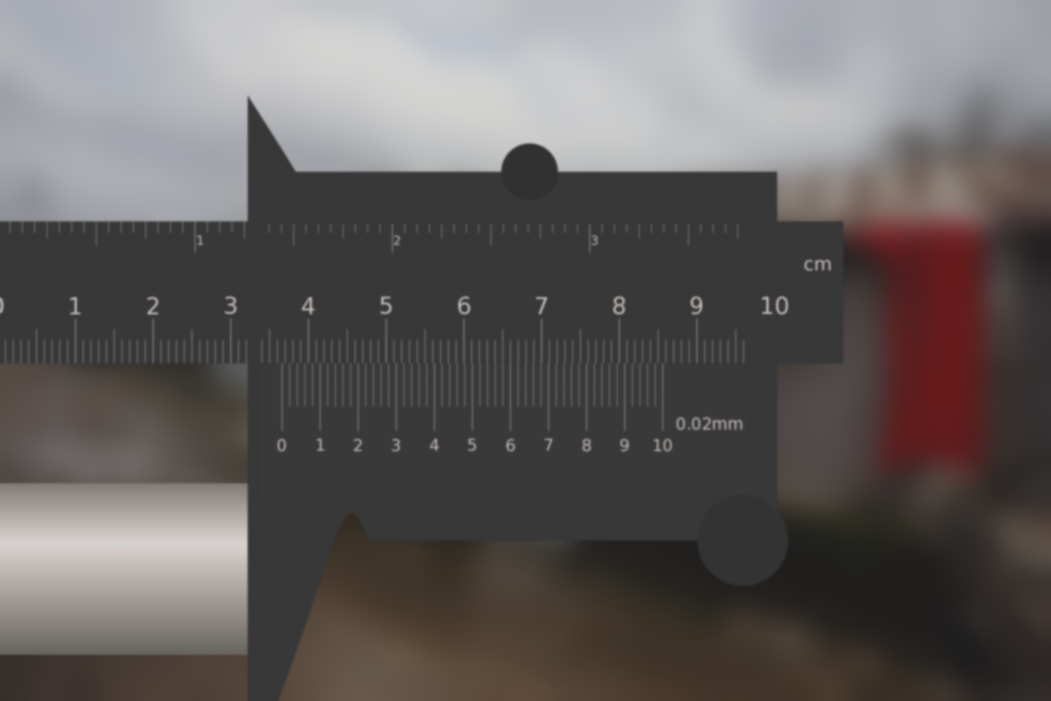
36.6 mm
